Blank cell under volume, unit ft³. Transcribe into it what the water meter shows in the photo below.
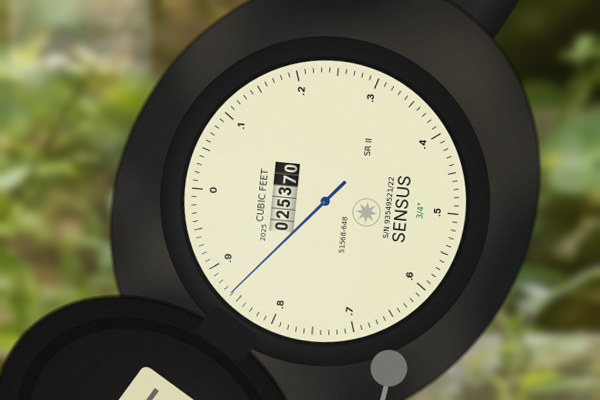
25369.86 ft³
